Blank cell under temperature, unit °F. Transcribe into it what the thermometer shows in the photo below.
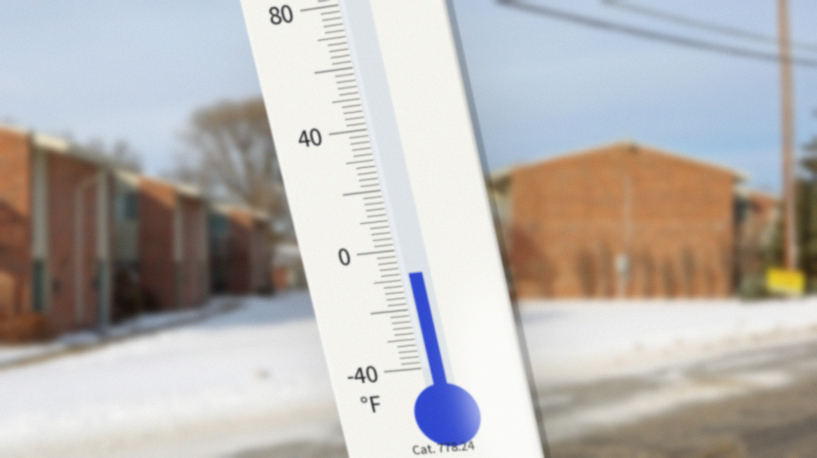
-8 °F
